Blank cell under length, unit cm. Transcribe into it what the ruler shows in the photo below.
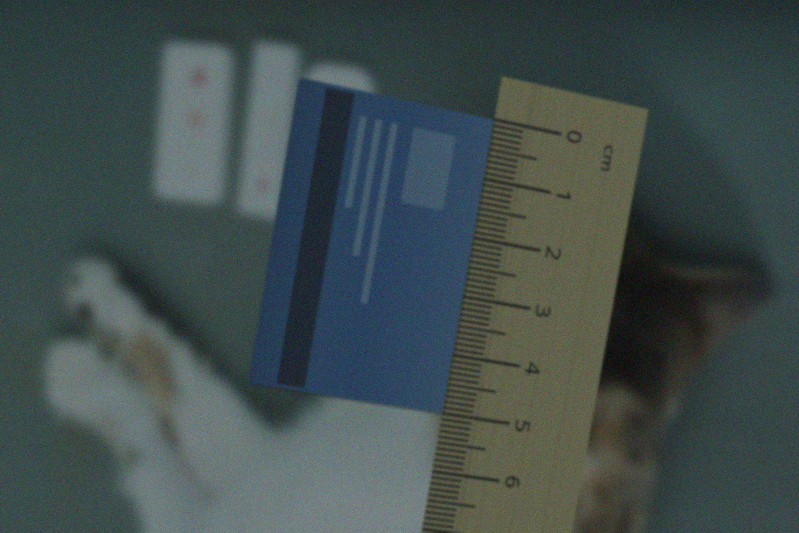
5 cm
